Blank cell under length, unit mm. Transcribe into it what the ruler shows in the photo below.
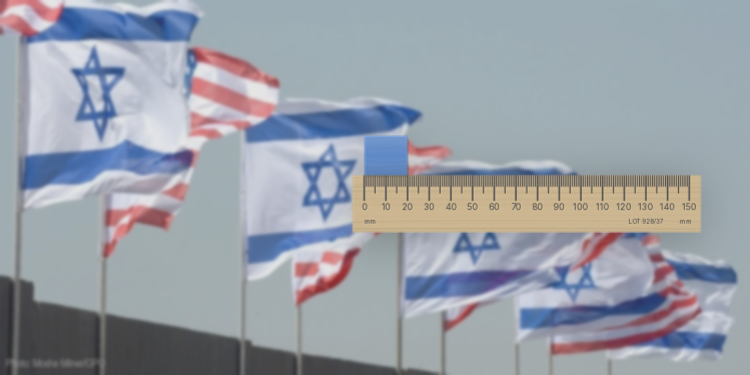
20 mm
